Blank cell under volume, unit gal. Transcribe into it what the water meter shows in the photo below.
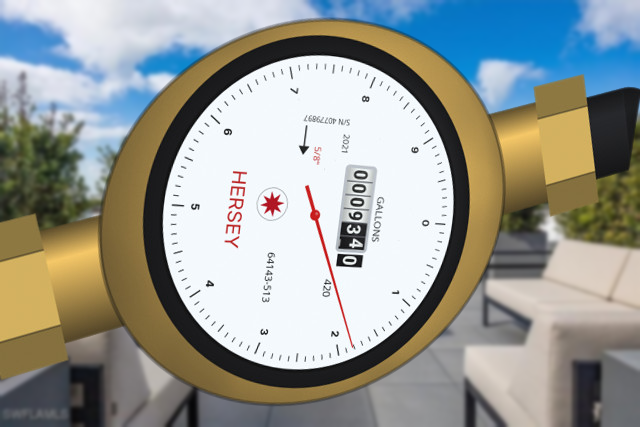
9341.8 gal
